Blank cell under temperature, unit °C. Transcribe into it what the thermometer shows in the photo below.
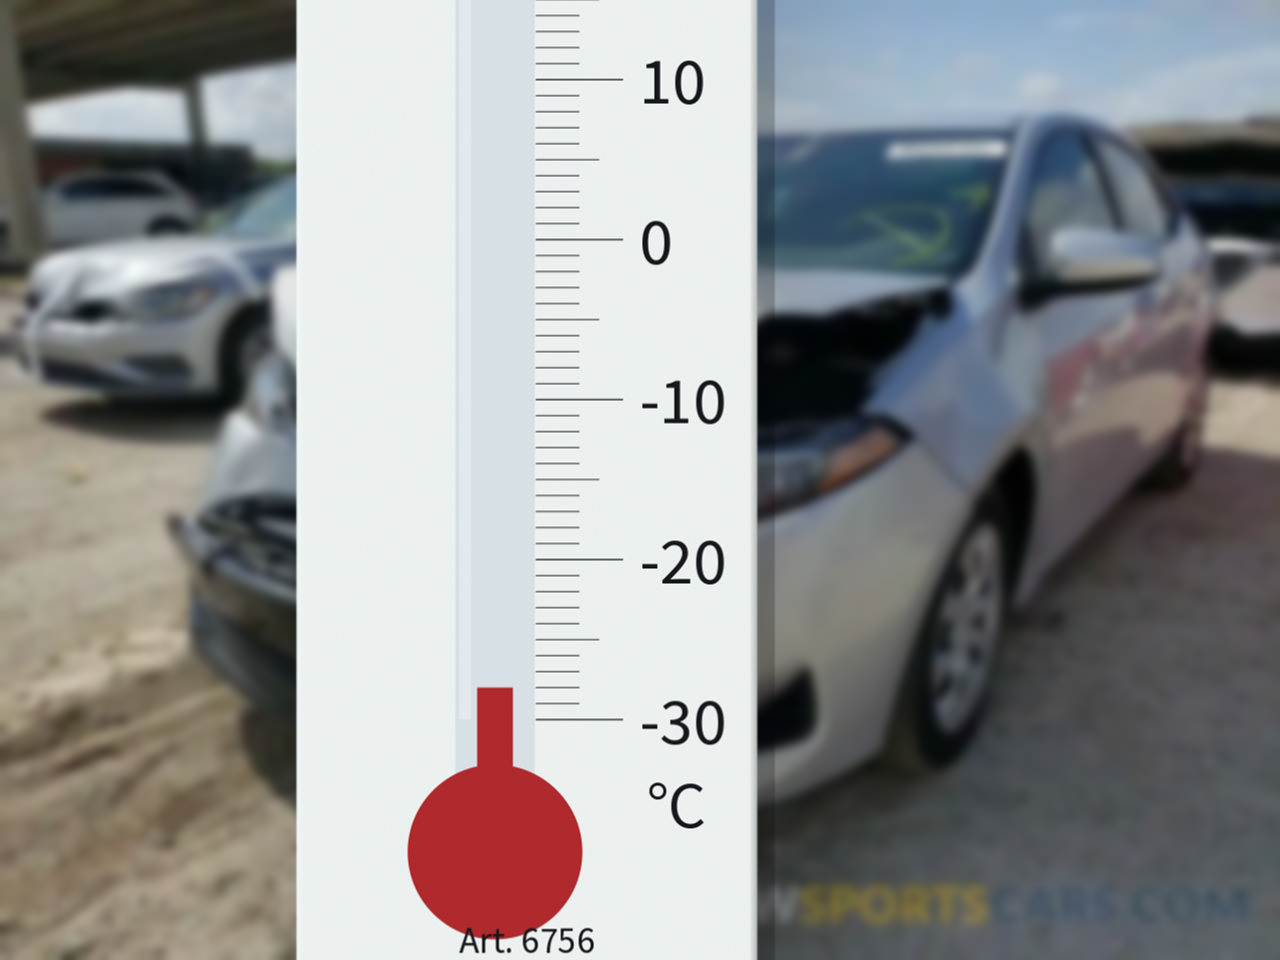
-28 °C
